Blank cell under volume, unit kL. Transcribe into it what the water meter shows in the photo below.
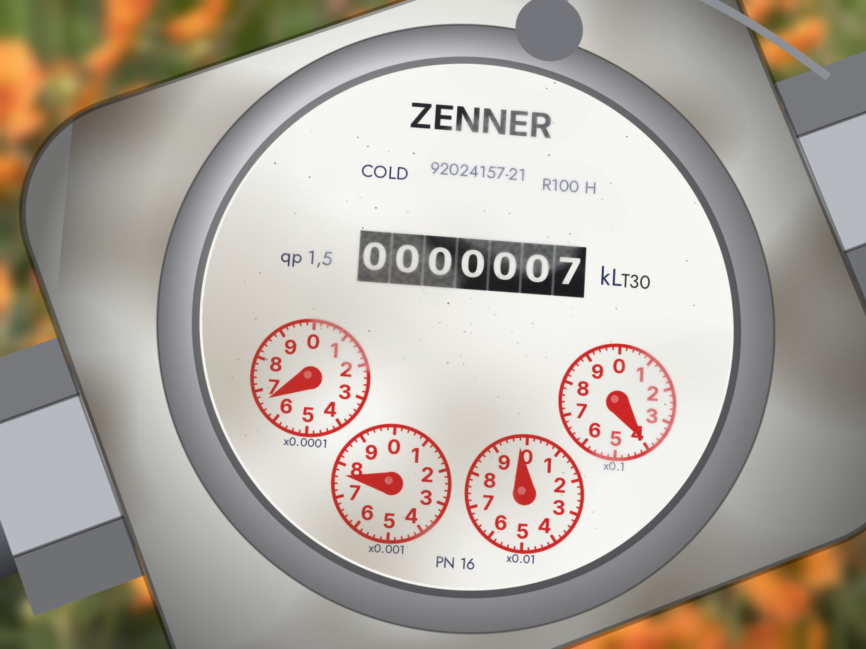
7.3976 kL
